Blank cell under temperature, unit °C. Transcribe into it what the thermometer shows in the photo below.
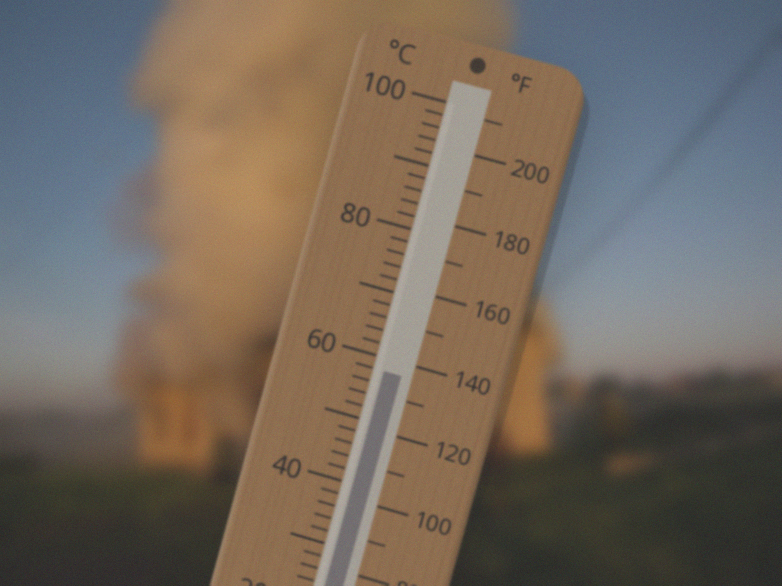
58 °C
